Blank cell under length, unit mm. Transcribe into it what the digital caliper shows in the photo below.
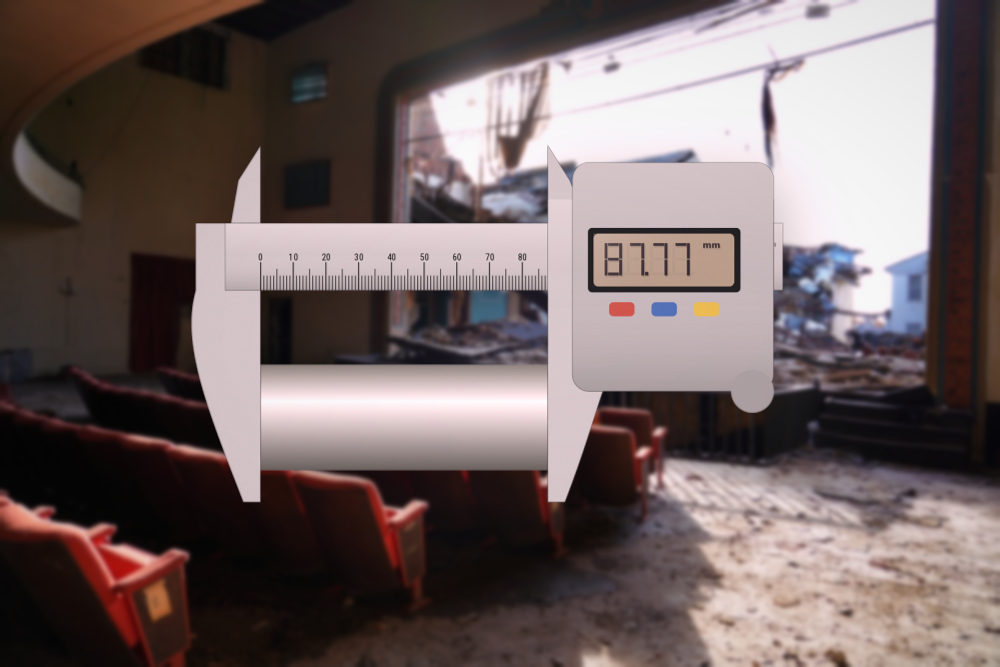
87.77 mm
